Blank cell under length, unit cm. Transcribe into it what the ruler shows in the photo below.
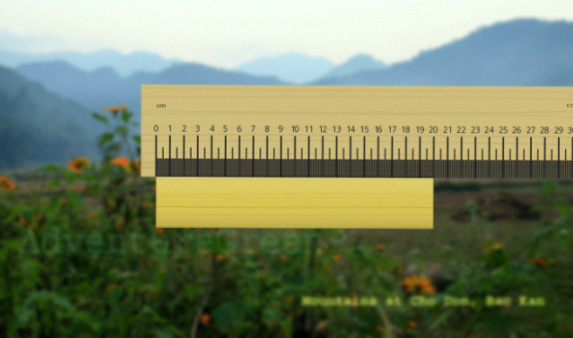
20 cm
